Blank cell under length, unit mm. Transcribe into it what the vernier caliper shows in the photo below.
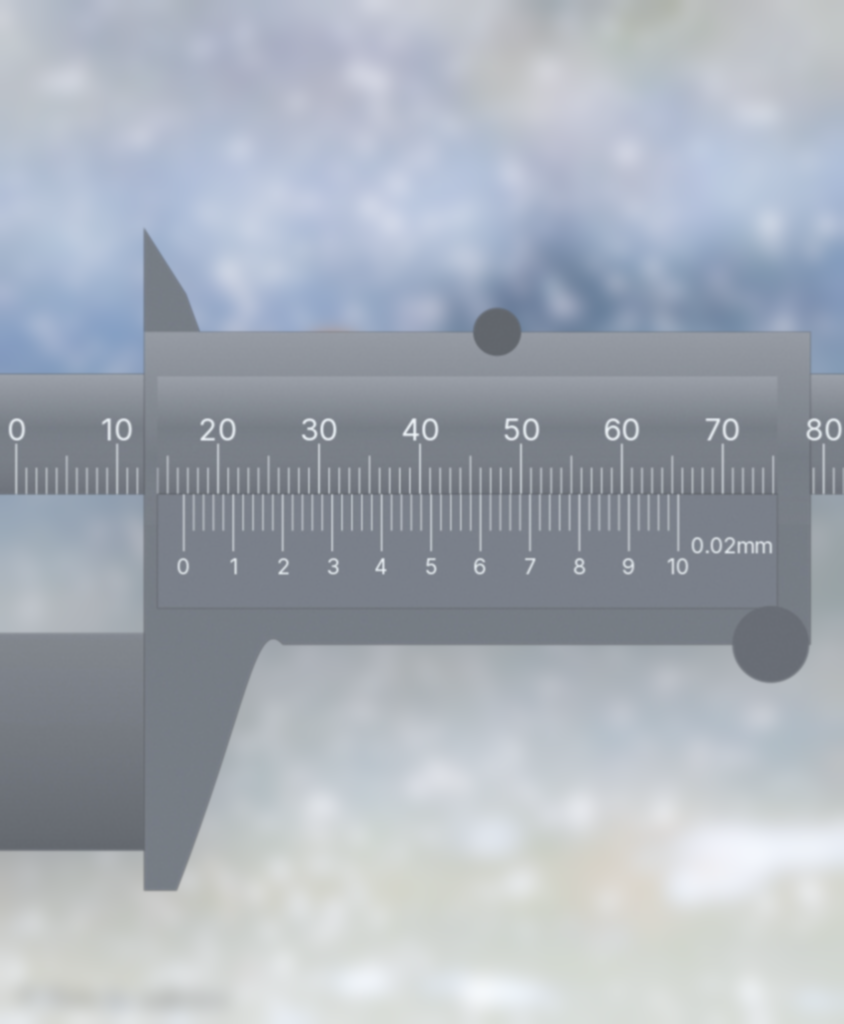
16.6 mm
